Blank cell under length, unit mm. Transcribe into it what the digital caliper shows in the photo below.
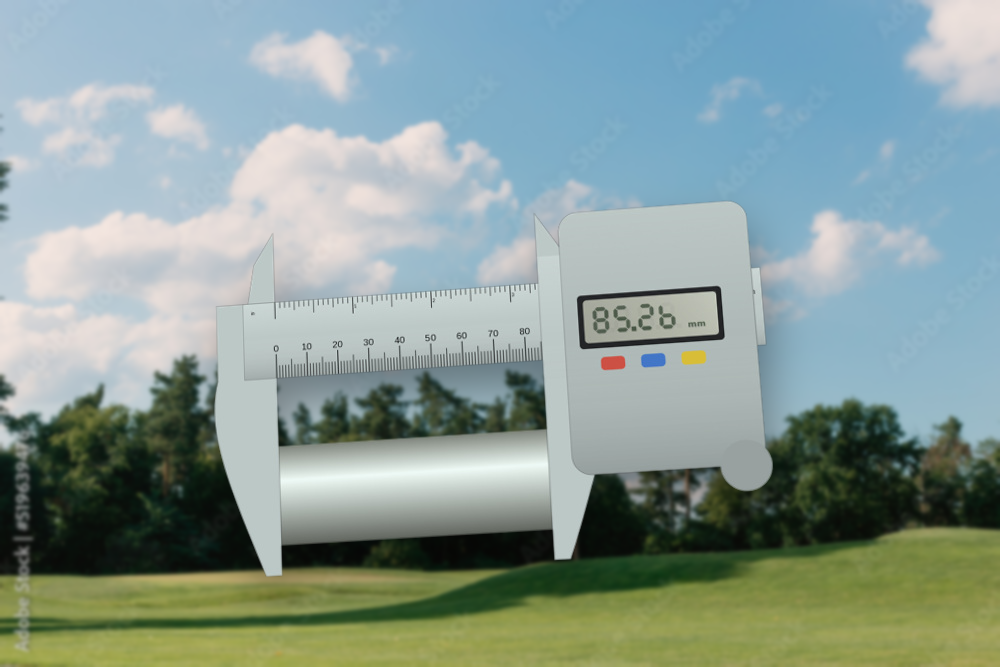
85.26 mm
